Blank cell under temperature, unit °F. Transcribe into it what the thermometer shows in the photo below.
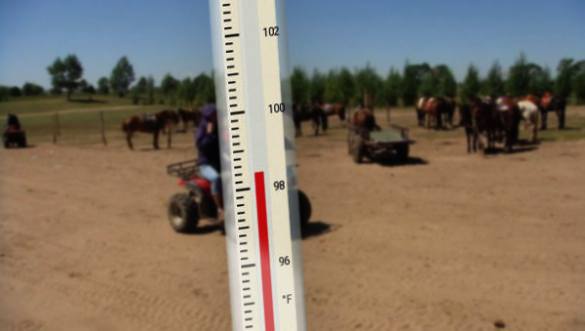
98.4 °F
